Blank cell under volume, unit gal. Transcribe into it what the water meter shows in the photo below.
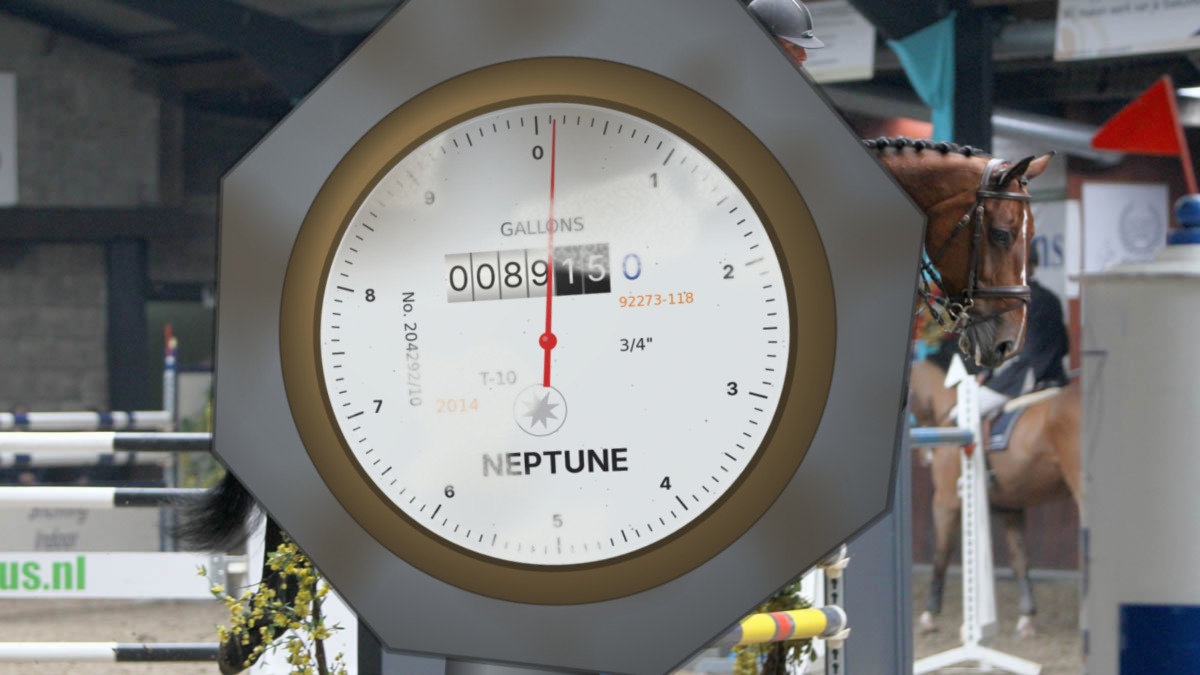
89150.1 gal
